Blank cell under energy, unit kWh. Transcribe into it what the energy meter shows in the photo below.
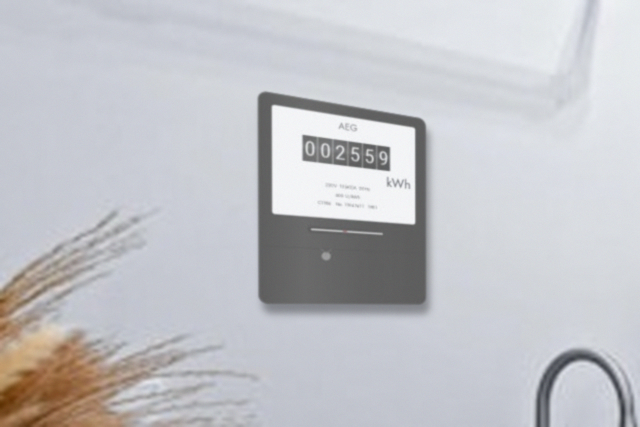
2559 kWh
